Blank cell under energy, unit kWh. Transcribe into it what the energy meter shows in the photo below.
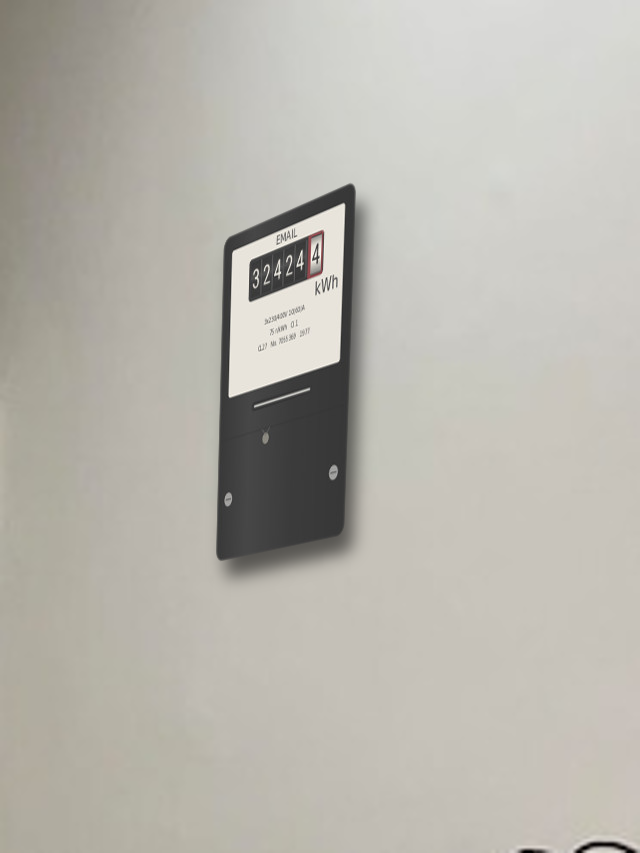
32424.4 kWh
